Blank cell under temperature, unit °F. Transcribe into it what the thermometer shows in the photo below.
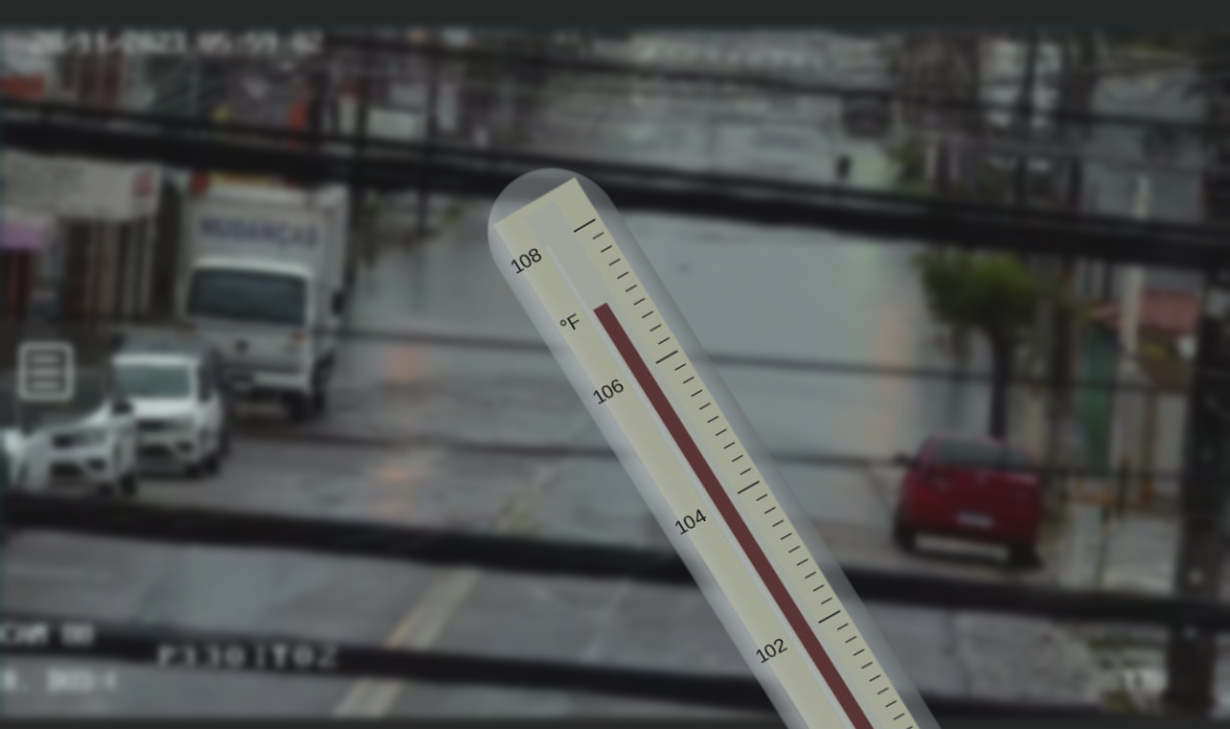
107 °F
